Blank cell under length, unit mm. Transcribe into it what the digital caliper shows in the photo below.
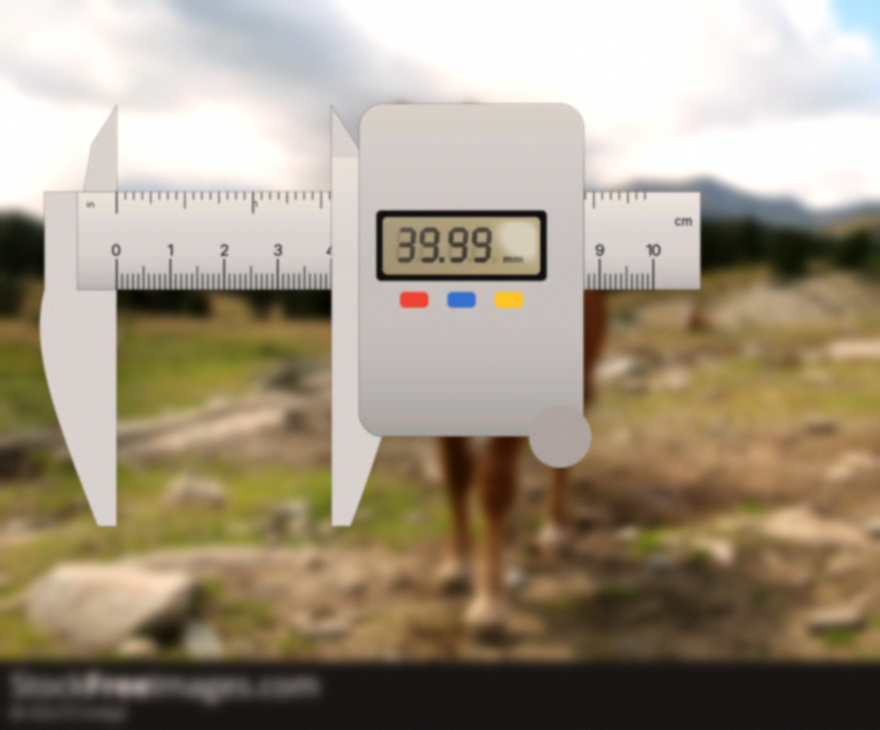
39.99 mm
